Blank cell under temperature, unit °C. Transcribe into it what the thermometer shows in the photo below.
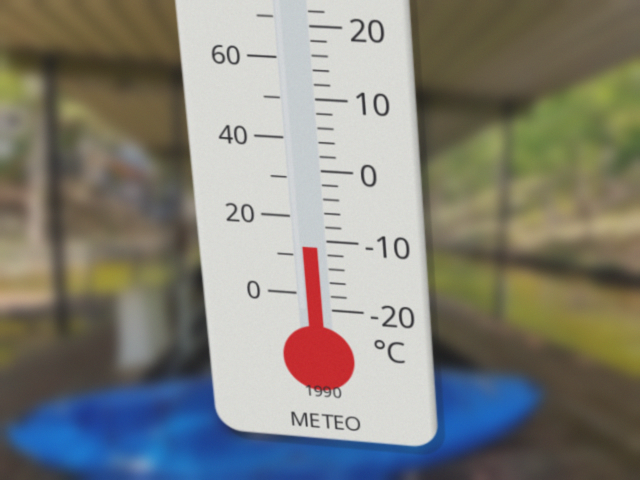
-11 °C
